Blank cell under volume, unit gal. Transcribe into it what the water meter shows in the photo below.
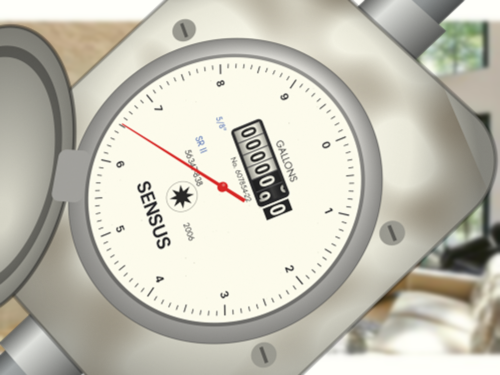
86.5 gal
